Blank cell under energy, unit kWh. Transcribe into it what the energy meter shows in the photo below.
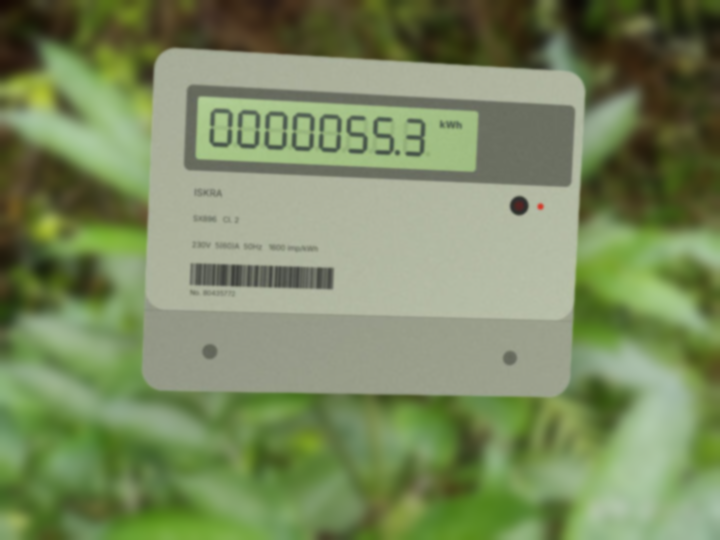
55.3 kWh
